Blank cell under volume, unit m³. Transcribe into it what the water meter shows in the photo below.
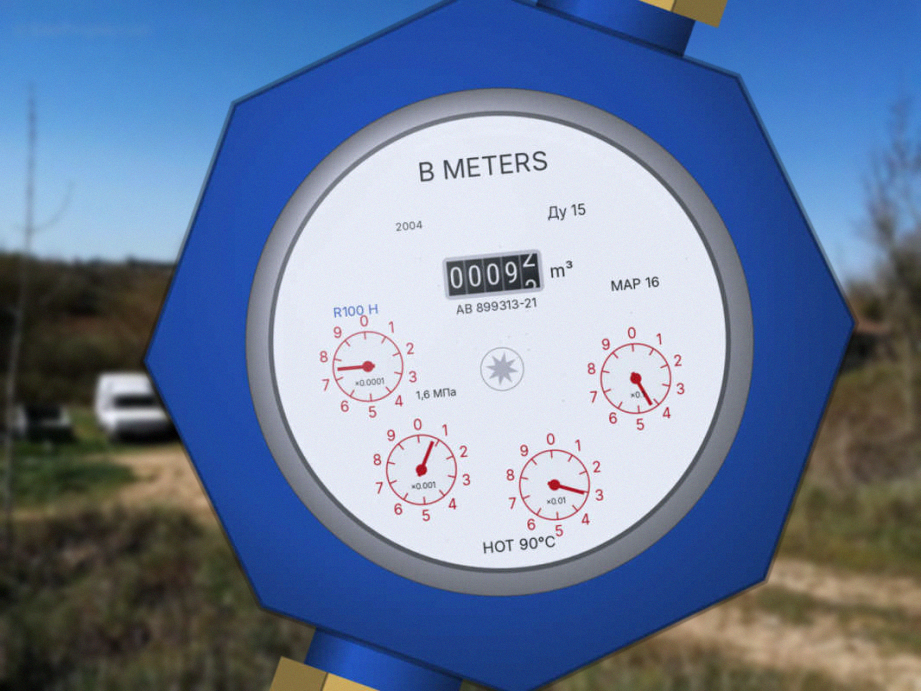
92.4307 m³
